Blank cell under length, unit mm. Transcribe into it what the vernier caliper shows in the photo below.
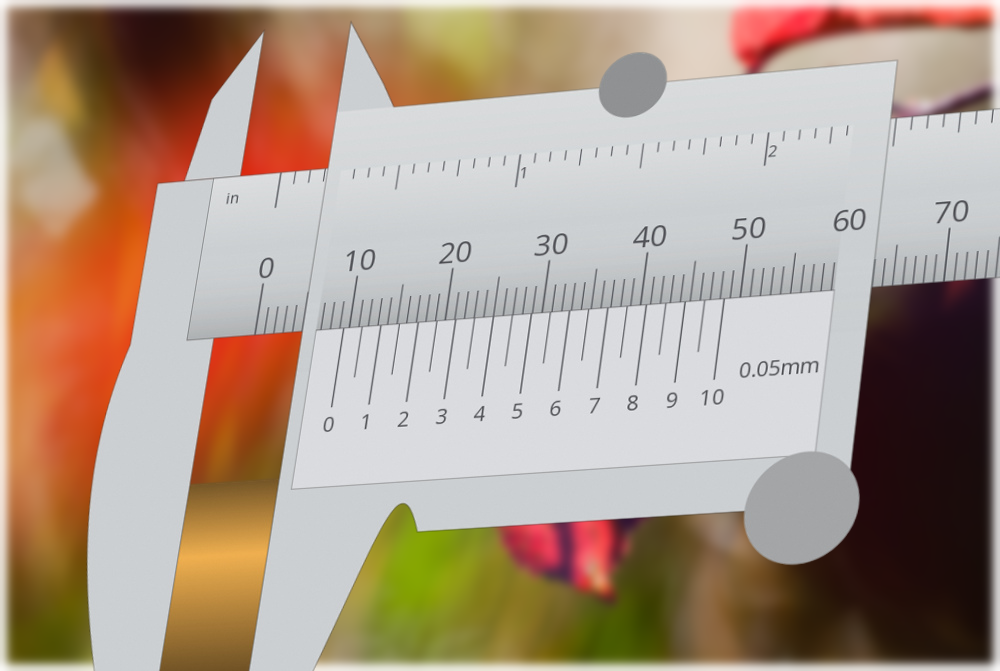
9.4 mm
